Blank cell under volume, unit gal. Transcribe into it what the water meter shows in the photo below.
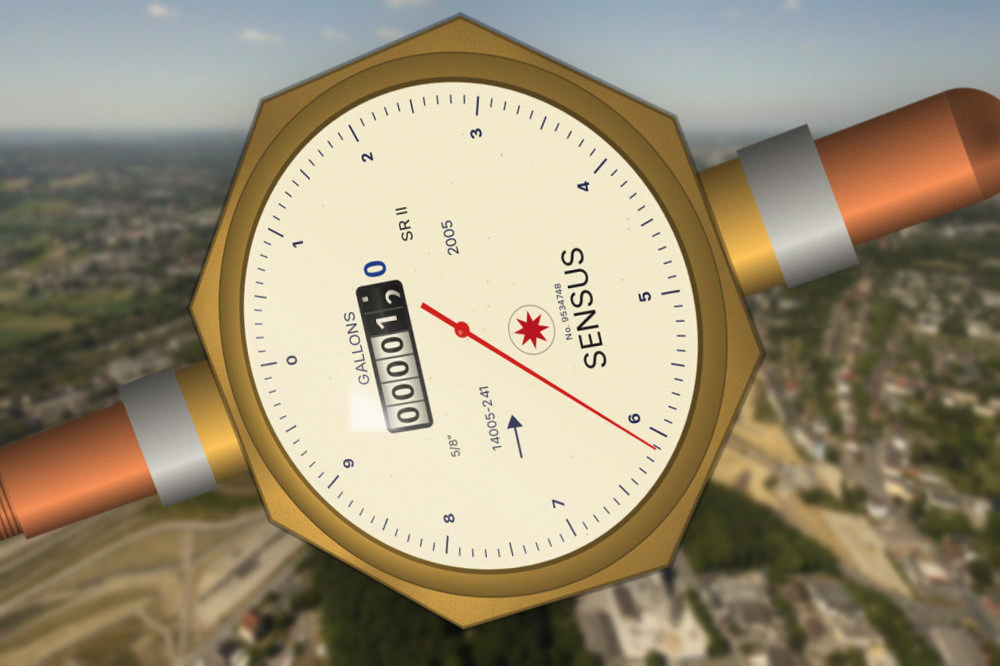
116.1 gal
